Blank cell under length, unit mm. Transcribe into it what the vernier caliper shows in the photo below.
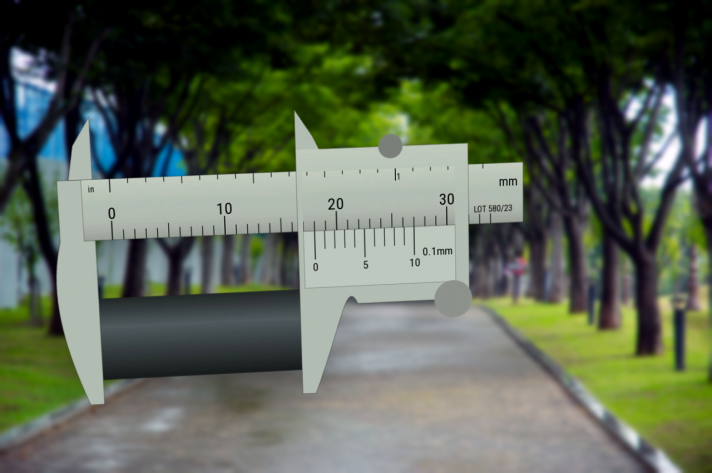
18.0 mm
